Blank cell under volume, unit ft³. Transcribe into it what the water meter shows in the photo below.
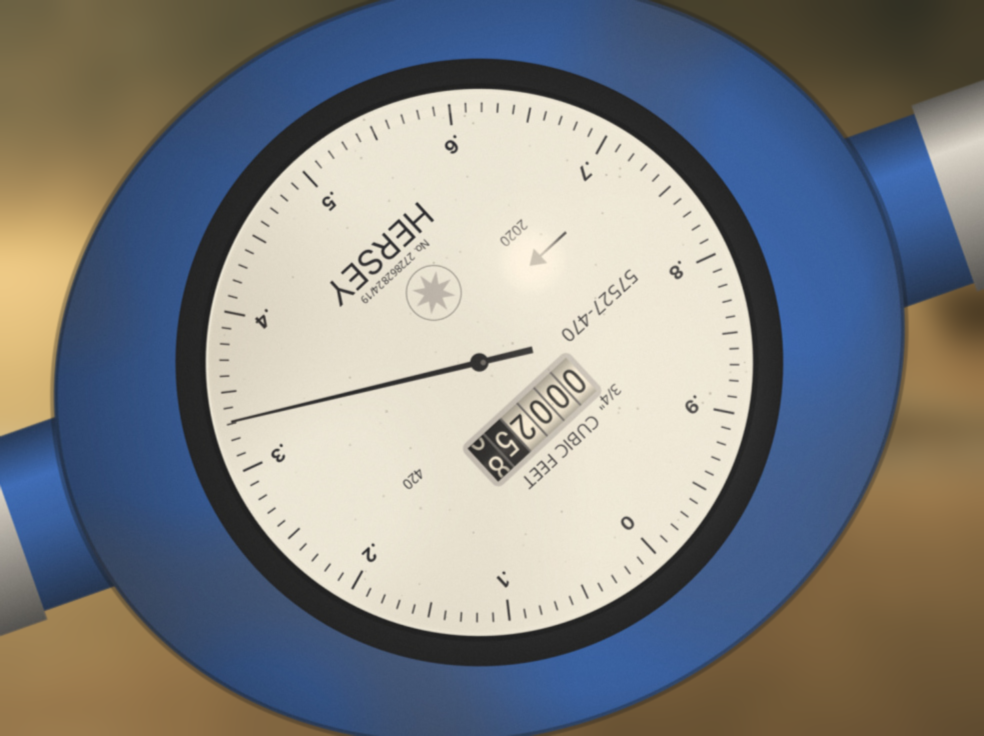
258.33 ft³
